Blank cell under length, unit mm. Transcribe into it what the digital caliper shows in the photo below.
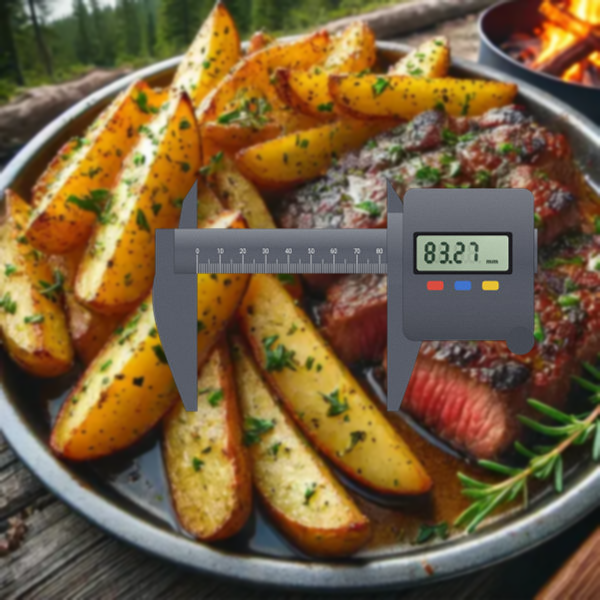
83.27 mm
